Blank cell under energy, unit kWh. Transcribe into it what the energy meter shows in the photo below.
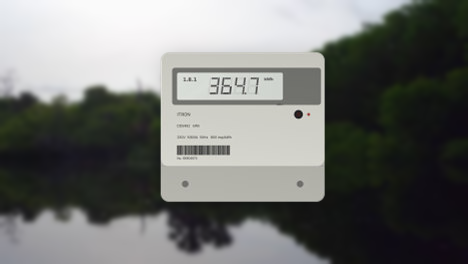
364.7 kWh
